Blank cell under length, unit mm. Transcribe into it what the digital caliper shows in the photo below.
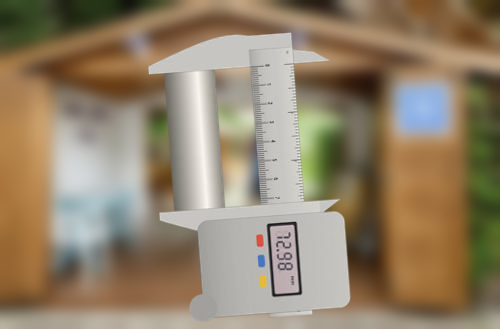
72.98 mm
